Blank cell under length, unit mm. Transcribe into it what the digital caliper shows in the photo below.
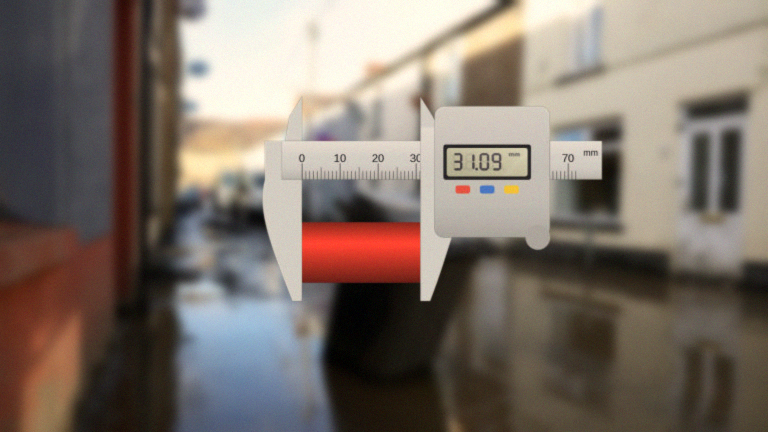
31.09 mm
